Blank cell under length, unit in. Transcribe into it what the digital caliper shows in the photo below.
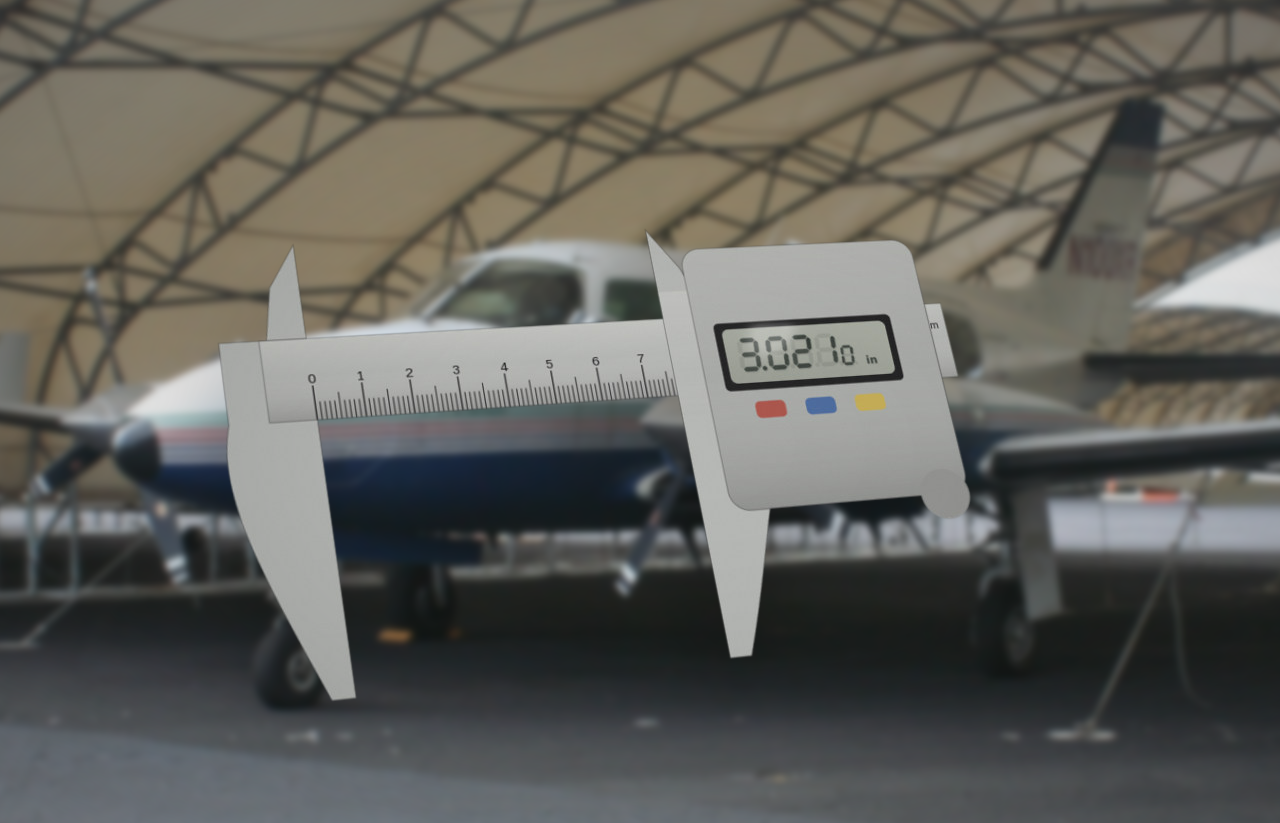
3.0210 in
